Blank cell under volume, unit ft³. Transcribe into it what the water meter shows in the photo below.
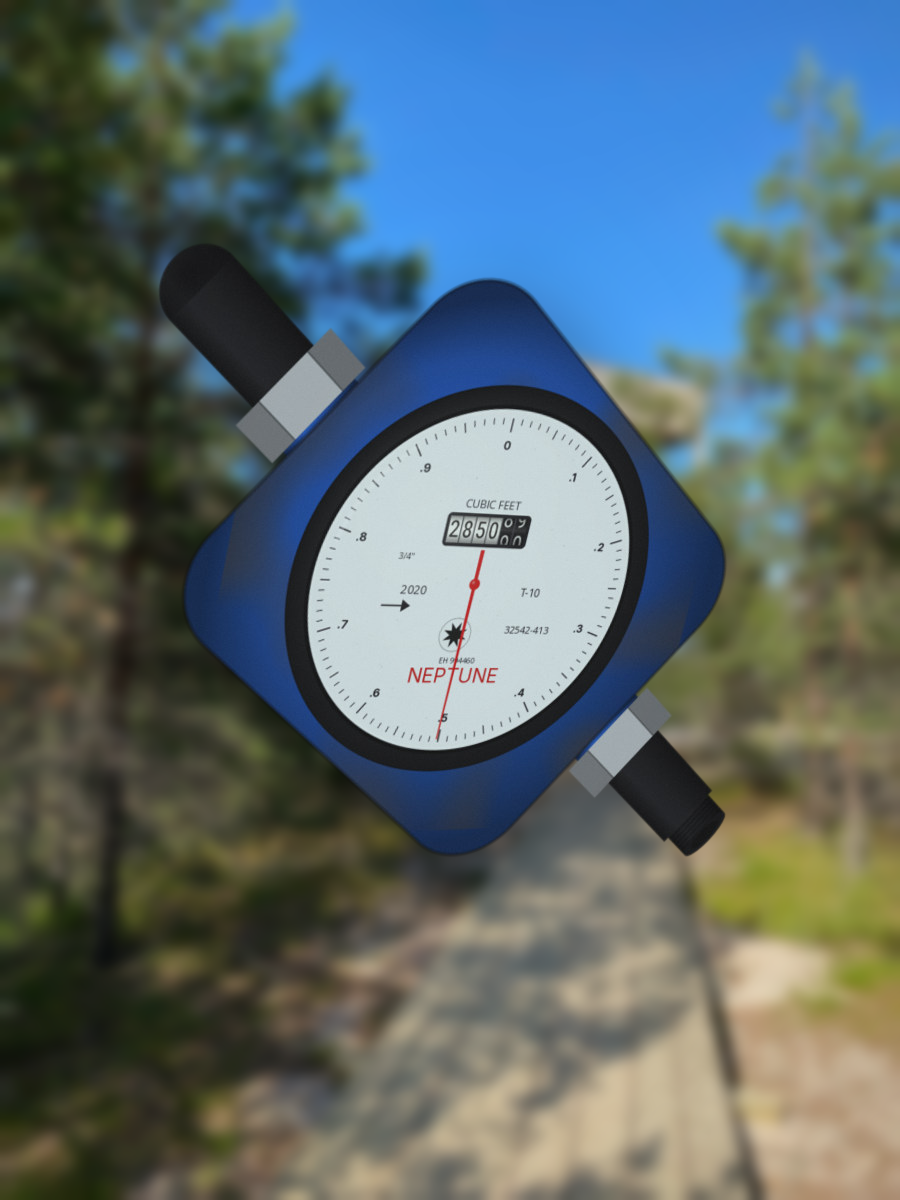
285089.50 ft³
